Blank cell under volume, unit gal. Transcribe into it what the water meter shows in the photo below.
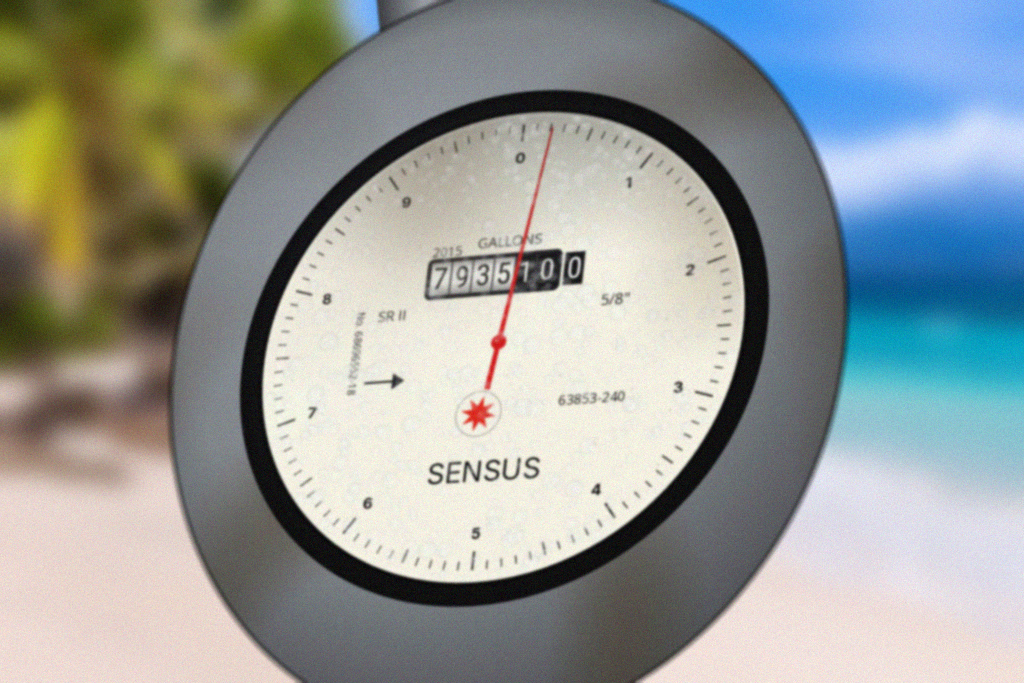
7935100.2 gal
